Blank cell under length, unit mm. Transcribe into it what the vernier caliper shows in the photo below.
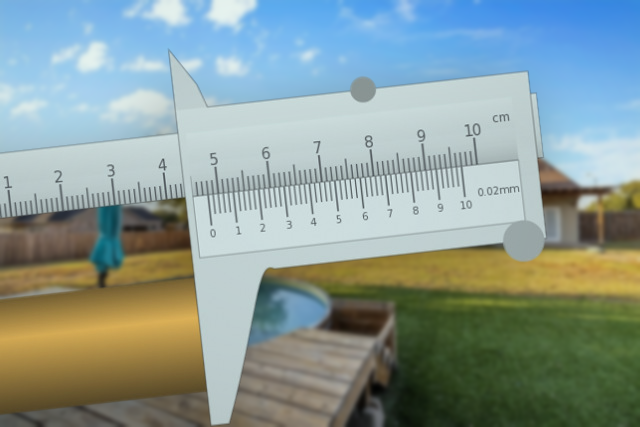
48.0 mm
